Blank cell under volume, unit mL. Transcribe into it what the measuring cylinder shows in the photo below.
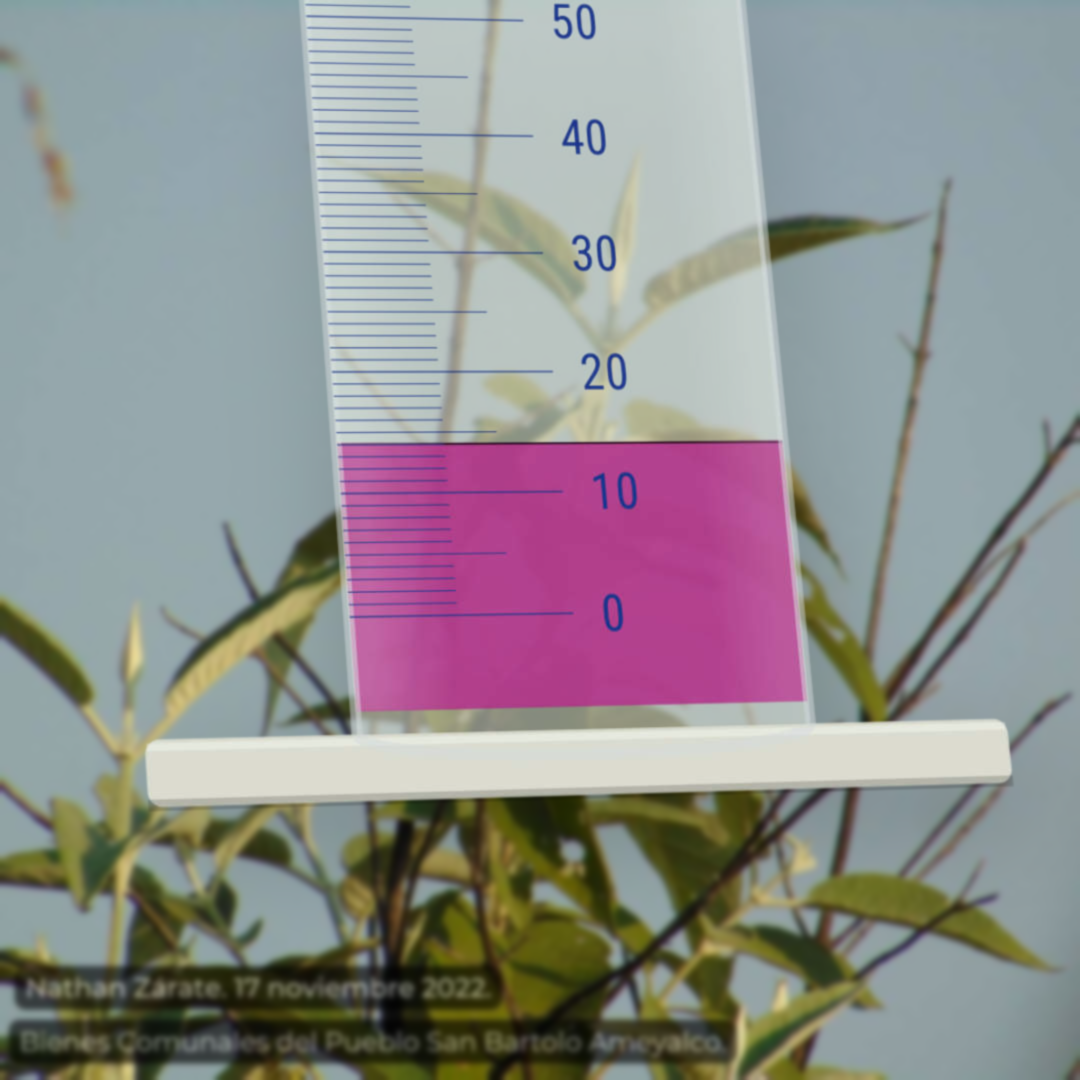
14 mL
